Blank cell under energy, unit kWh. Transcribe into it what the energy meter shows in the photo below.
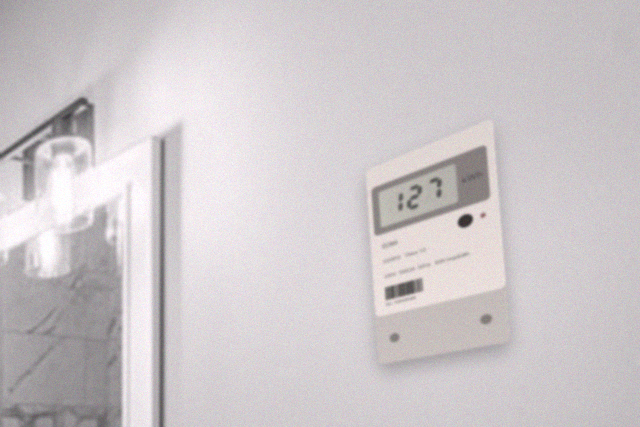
127 kWh
